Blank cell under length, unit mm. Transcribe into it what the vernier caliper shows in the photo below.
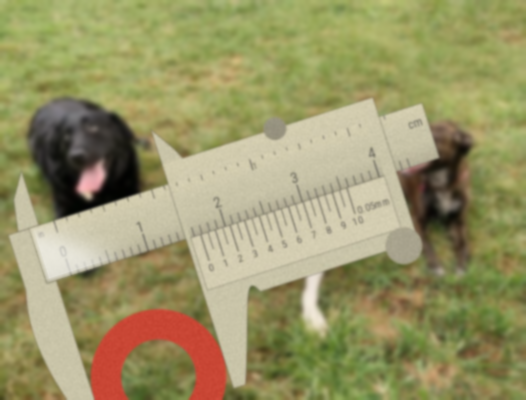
16.8 mm
